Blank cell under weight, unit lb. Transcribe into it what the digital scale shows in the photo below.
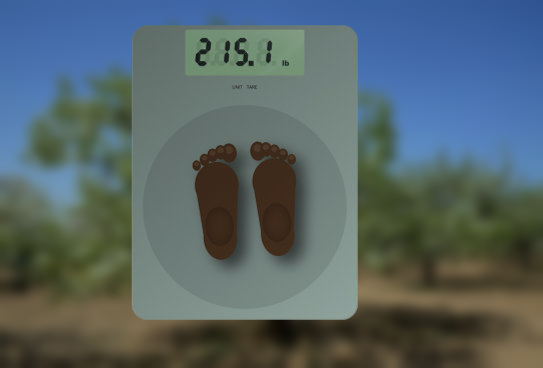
215.1 lb
